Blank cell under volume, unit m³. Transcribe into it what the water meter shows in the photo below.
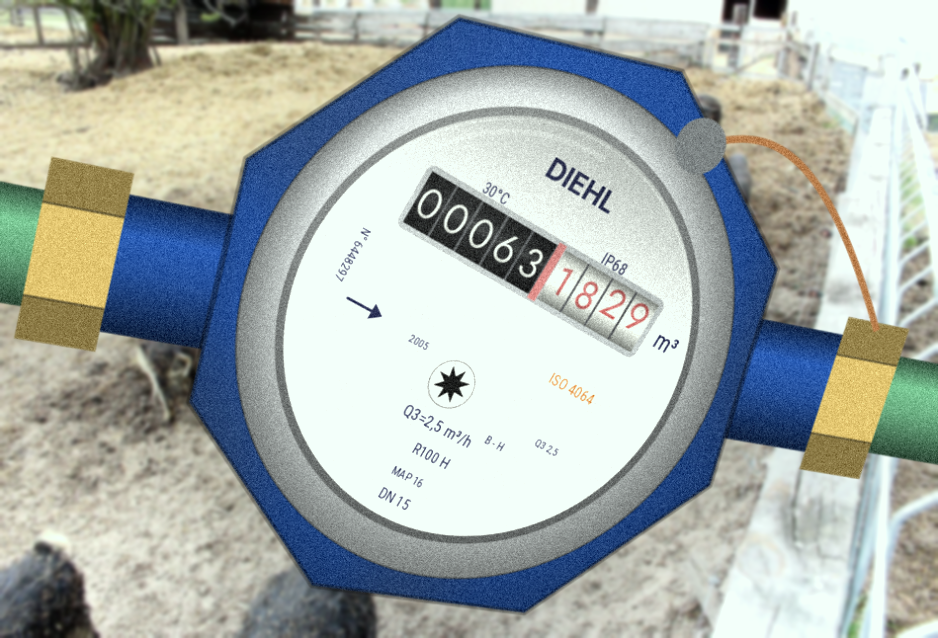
63.1829 m³
